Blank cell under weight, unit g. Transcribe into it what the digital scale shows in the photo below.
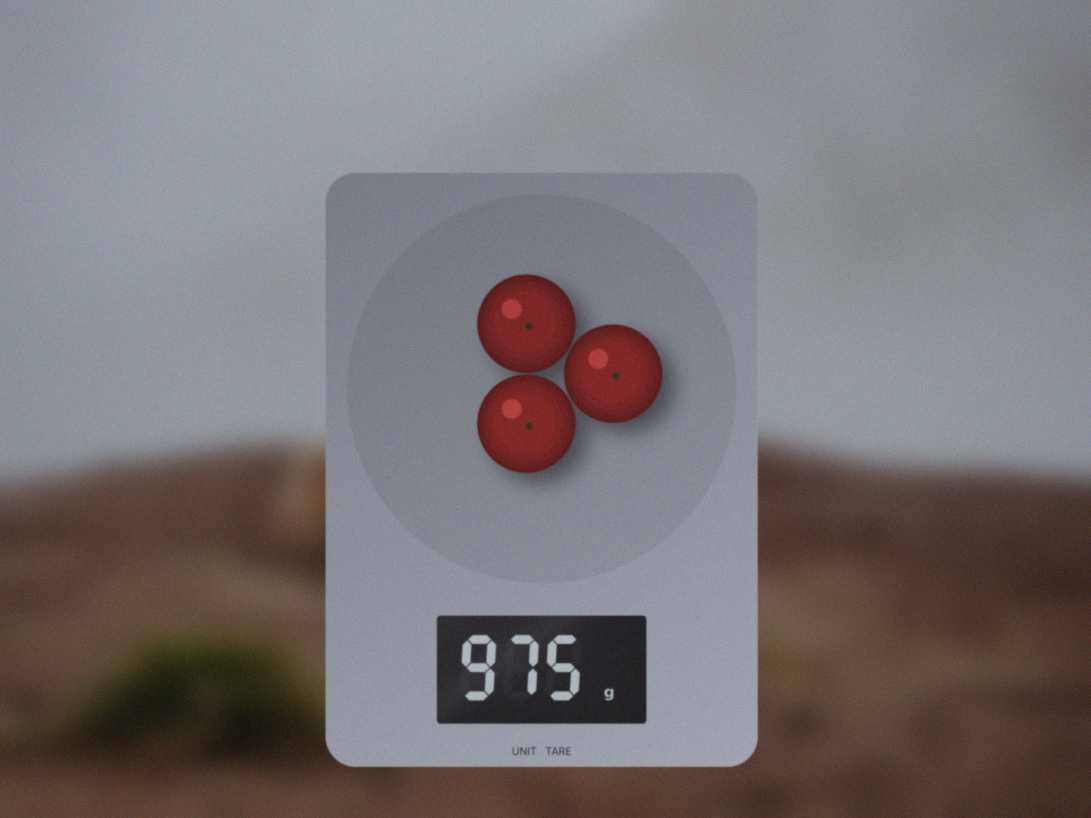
975 g
